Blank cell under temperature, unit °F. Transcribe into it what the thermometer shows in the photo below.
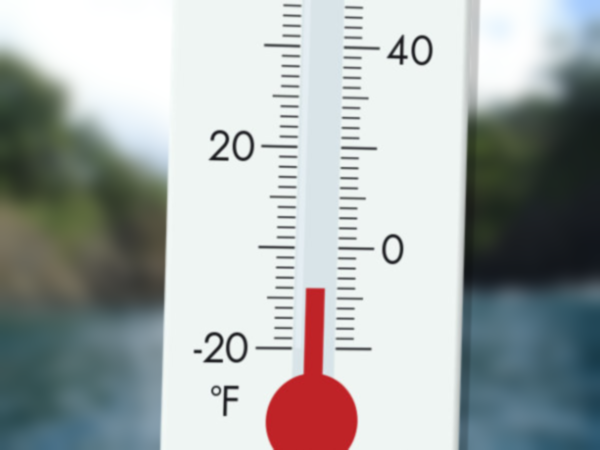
-8 °F
